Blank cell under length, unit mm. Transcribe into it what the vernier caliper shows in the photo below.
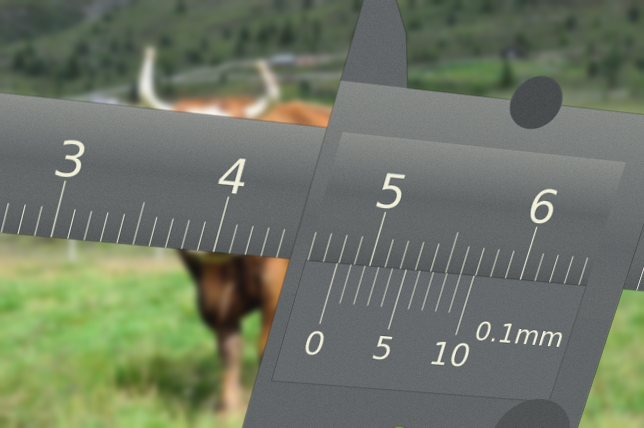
47.9 mm
